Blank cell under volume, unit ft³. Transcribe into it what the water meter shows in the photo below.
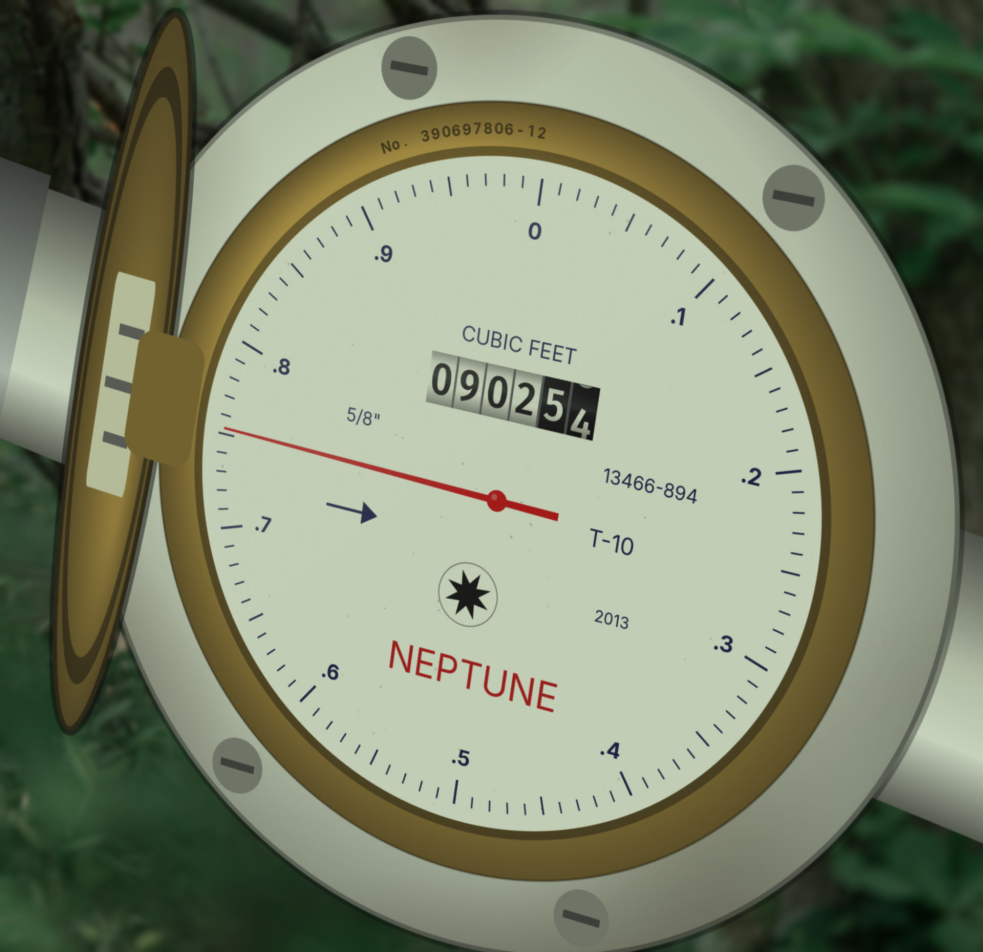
90253.75 ft³
